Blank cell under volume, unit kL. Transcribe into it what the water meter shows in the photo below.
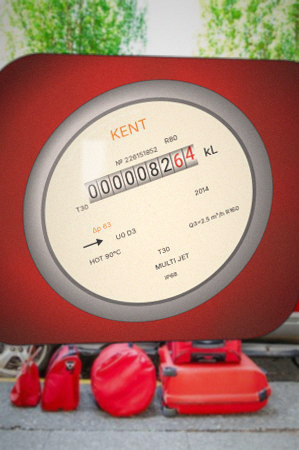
82.64 kL
